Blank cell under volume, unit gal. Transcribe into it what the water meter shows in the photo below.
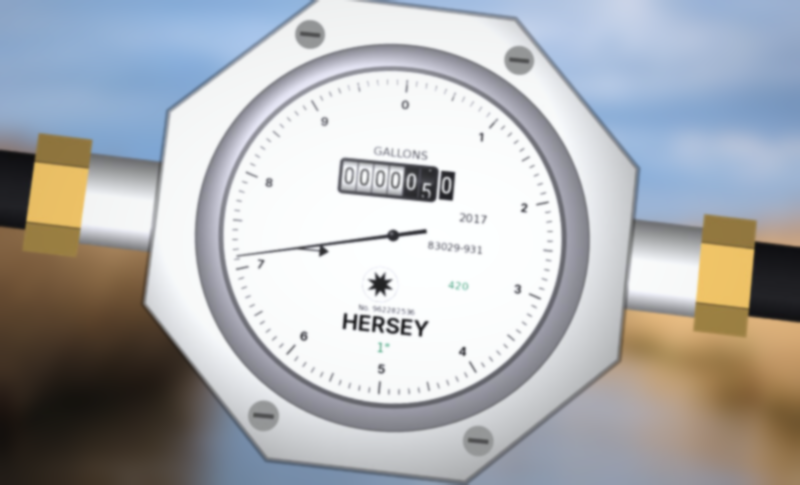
47.1 gal
